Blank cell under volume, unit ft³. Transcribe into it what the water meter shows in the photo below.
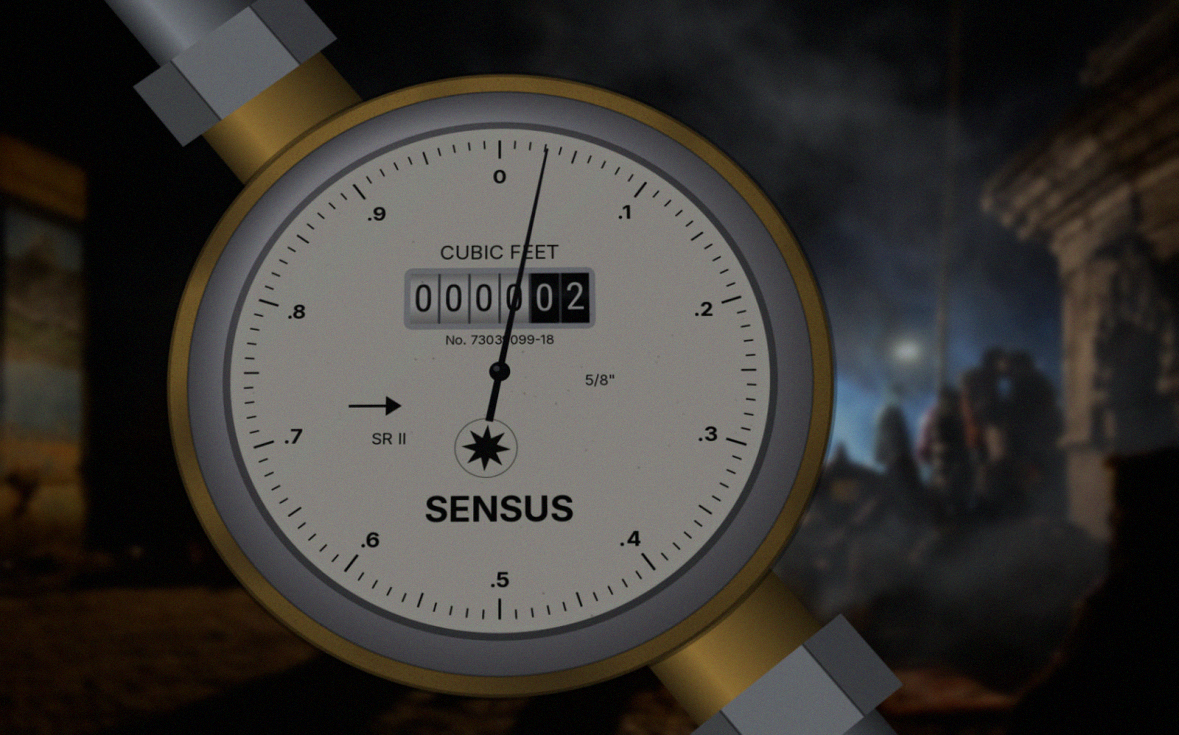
2.03 ft³
